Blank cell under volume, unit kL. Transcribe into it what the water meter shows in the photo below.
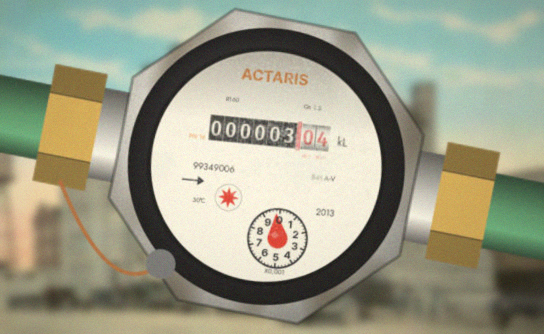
3.039 kL
